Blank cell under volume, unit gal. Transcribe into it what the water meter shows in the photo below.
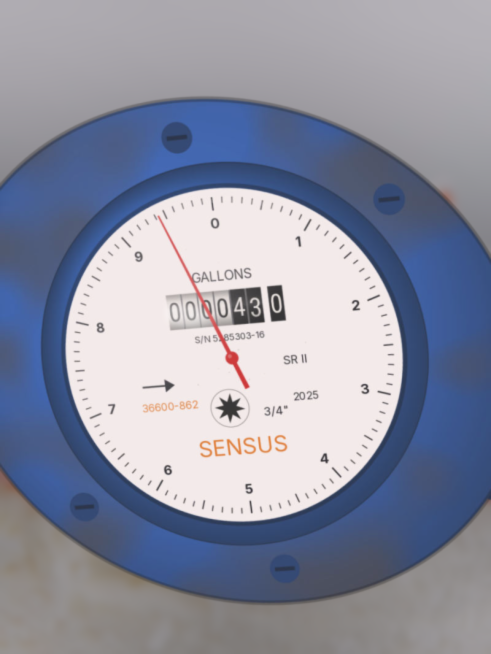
429.4 gal
